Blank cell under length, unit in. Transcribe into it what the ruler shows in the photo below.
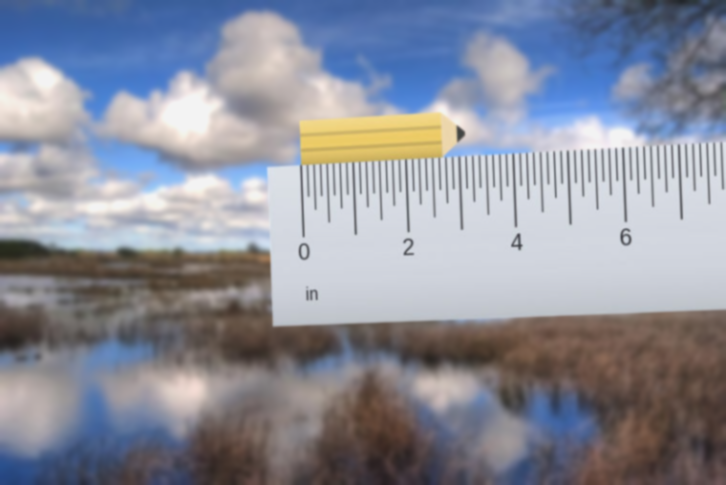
3.125 in
